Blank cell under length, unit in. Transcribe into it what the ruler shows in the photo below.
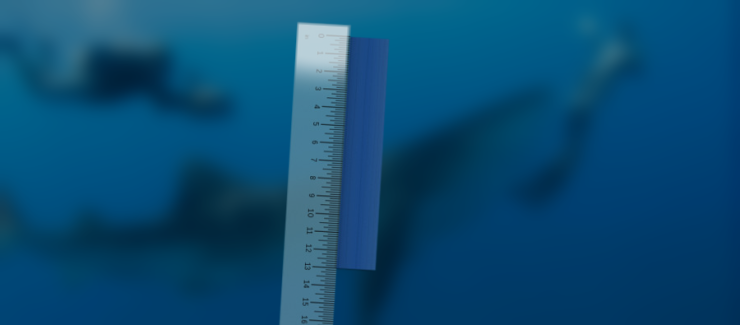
13 in
